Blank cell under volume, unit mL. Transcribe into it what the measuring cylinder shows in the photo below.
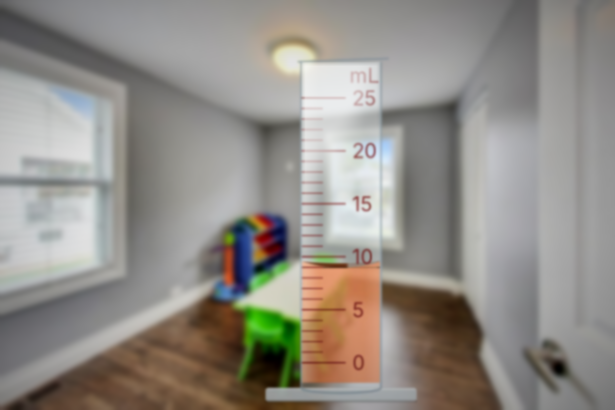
9 mL
